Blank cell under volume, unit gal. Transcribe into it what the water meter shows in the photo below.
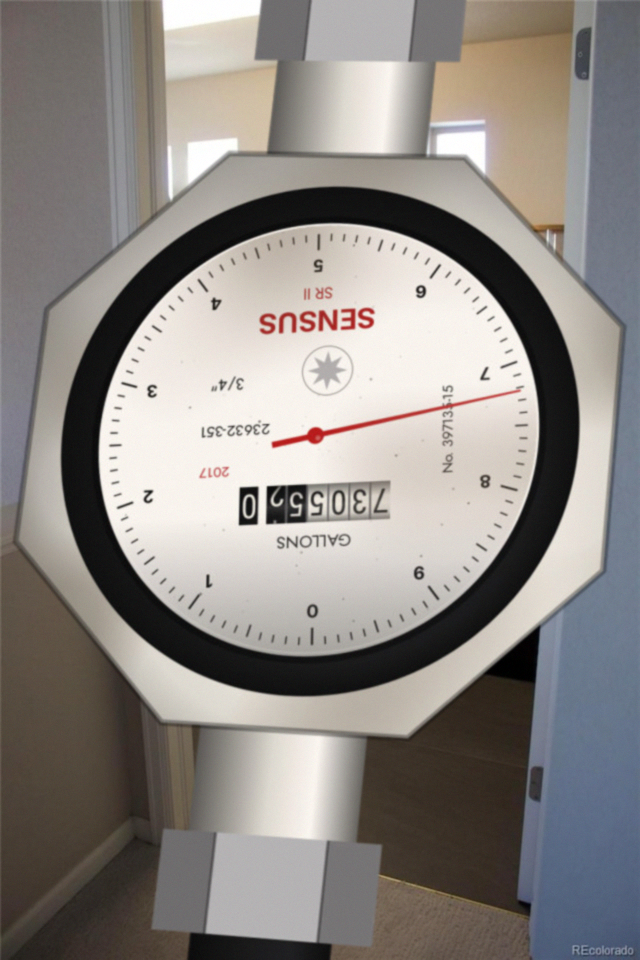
7305517.2 gal
